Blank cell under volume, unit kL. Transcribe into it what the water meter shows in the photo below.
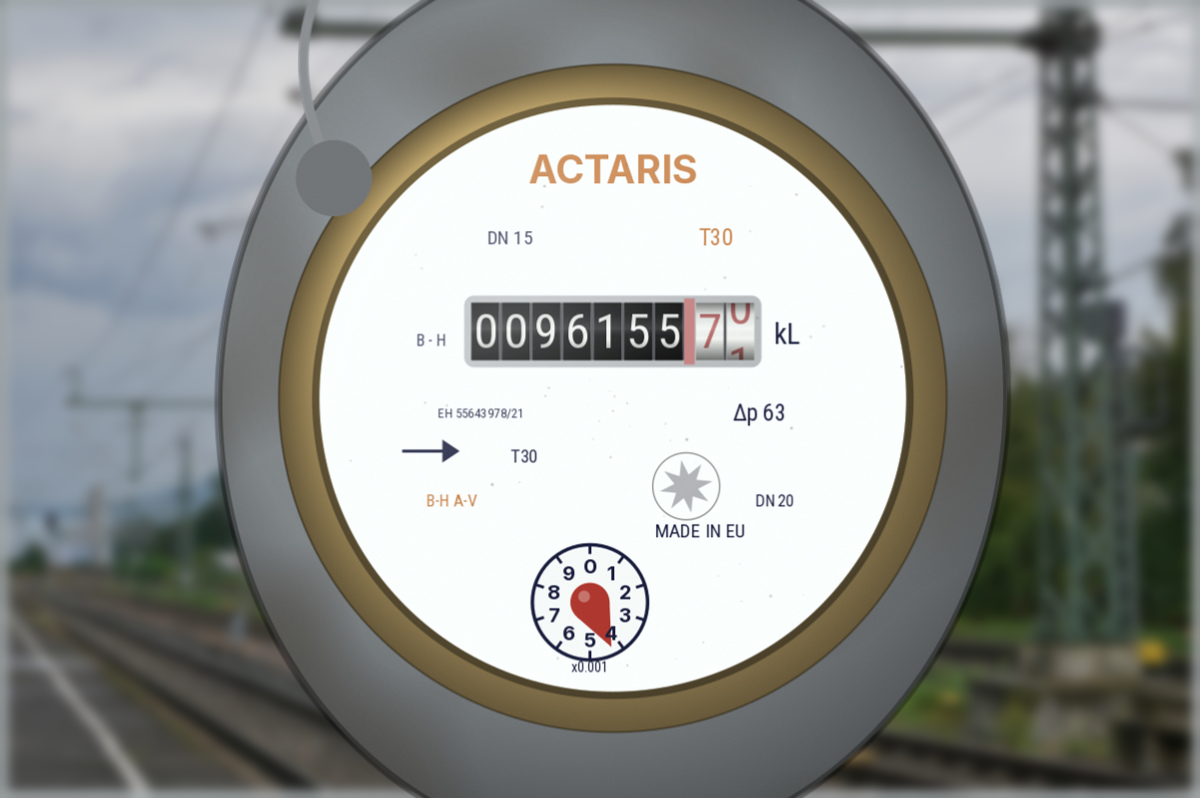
96155.704 kL
